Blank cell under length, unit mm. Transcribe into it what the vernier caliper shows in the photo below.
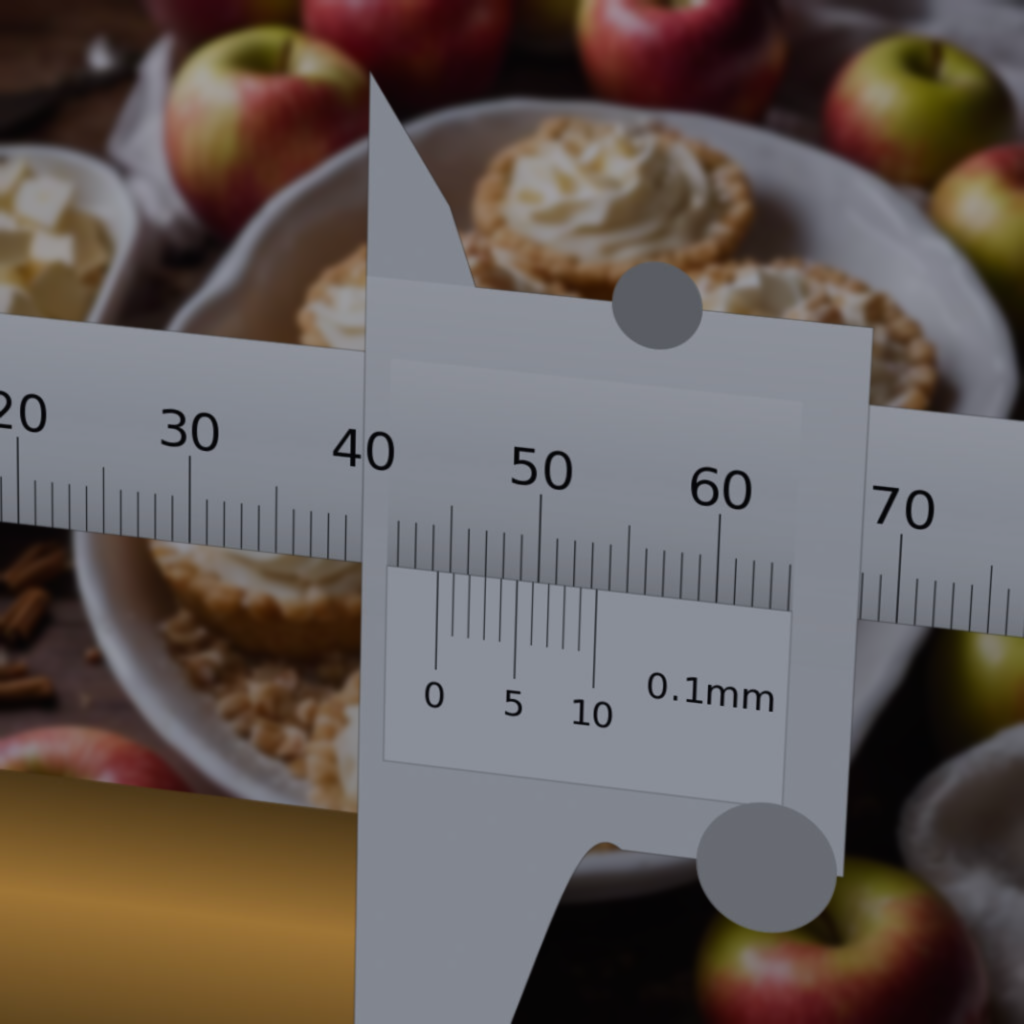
44.3 mm
